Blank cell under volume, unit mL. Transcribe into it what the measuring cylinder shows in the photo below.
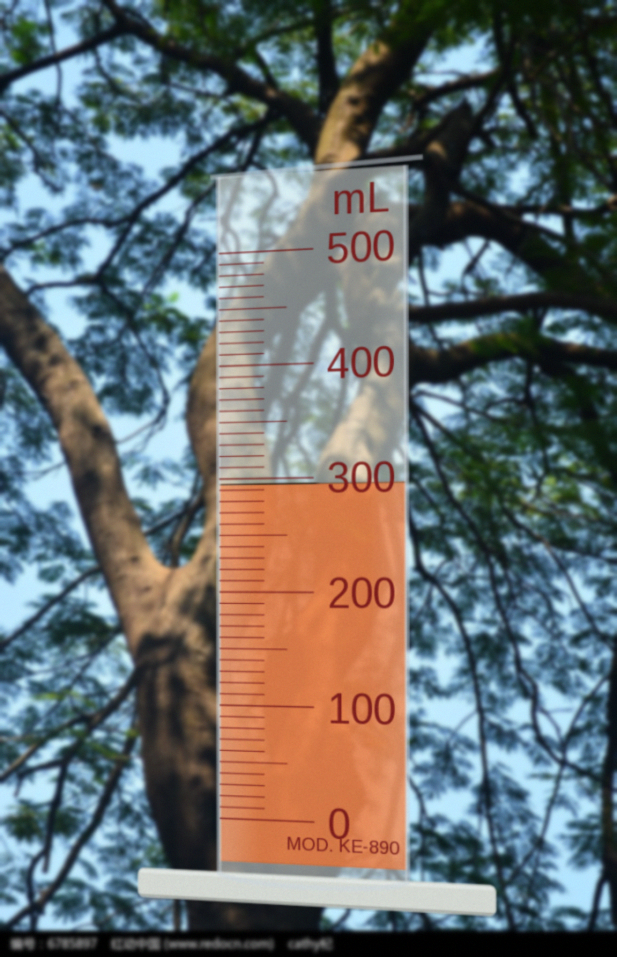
295 mL
